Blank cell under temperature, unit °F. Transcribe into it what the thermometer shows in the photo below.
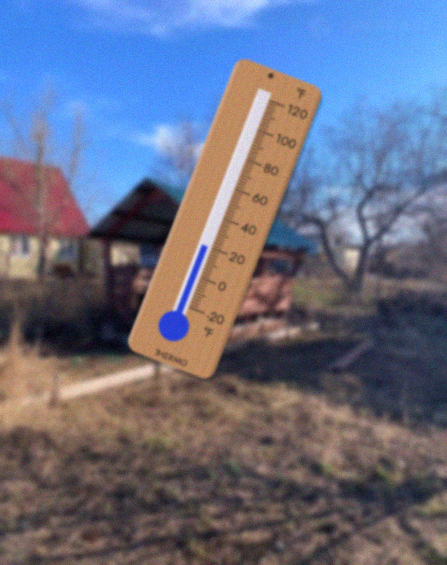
20 °F
